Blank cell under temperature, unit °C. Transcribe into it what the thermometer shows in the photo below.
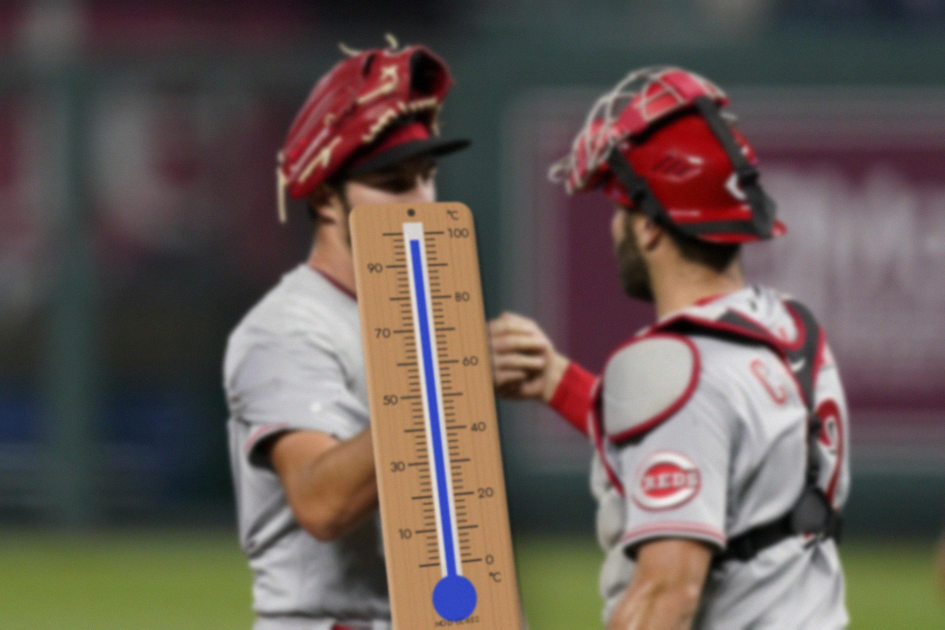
98 °C
